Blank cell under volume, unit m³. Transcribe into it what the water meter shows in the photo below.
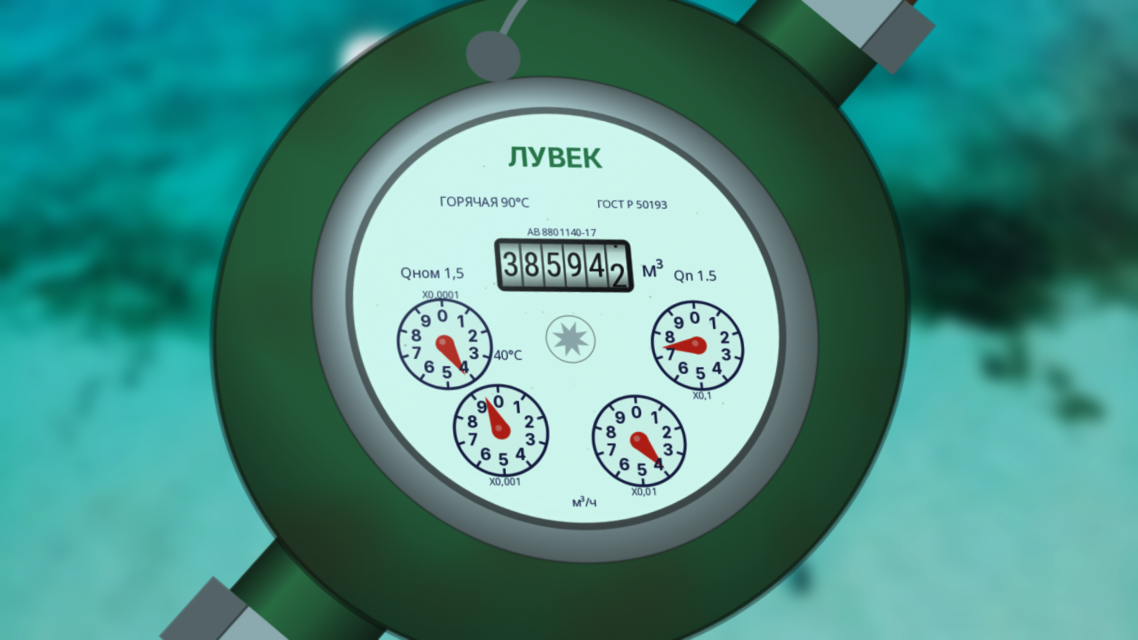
385941.7394 m³
